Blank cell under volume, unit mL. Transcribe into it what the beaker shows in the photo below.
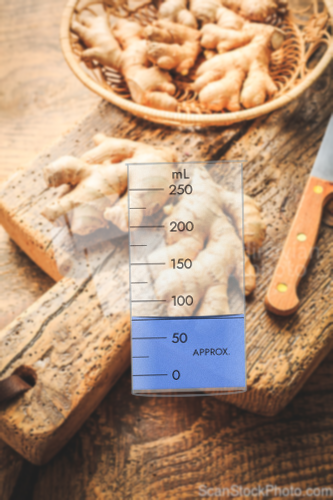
75 mL
